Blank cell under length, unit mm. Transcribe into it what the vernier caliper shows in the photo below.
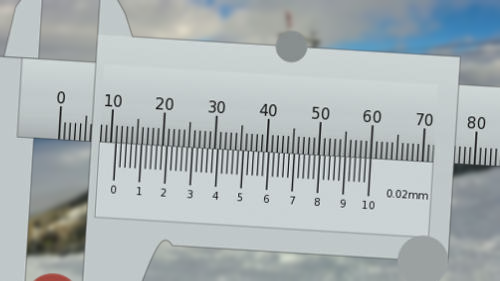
11.0 mm
